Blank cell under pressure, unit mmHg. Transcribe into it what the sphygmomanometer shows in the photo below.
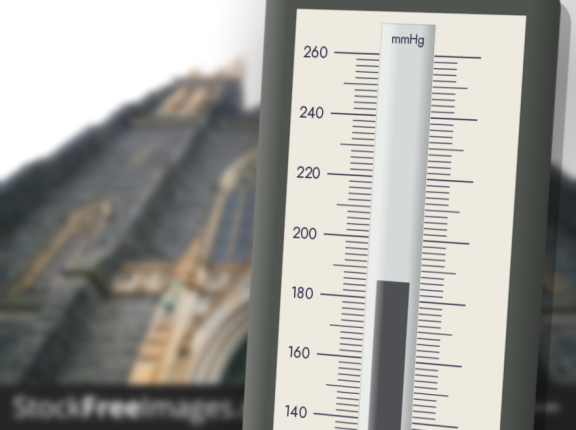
186 mmHg
